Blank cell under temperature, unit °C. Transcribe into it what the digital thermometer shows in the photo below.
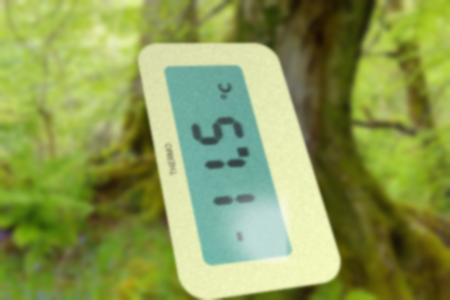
-11.5 °C
